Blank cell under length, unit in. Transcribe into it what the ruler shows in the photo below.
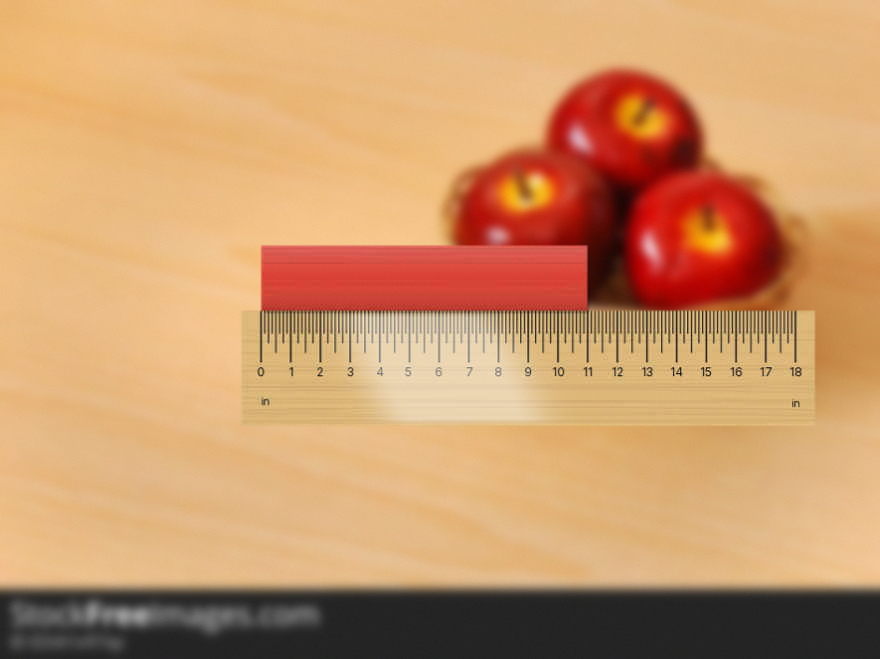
11 in
